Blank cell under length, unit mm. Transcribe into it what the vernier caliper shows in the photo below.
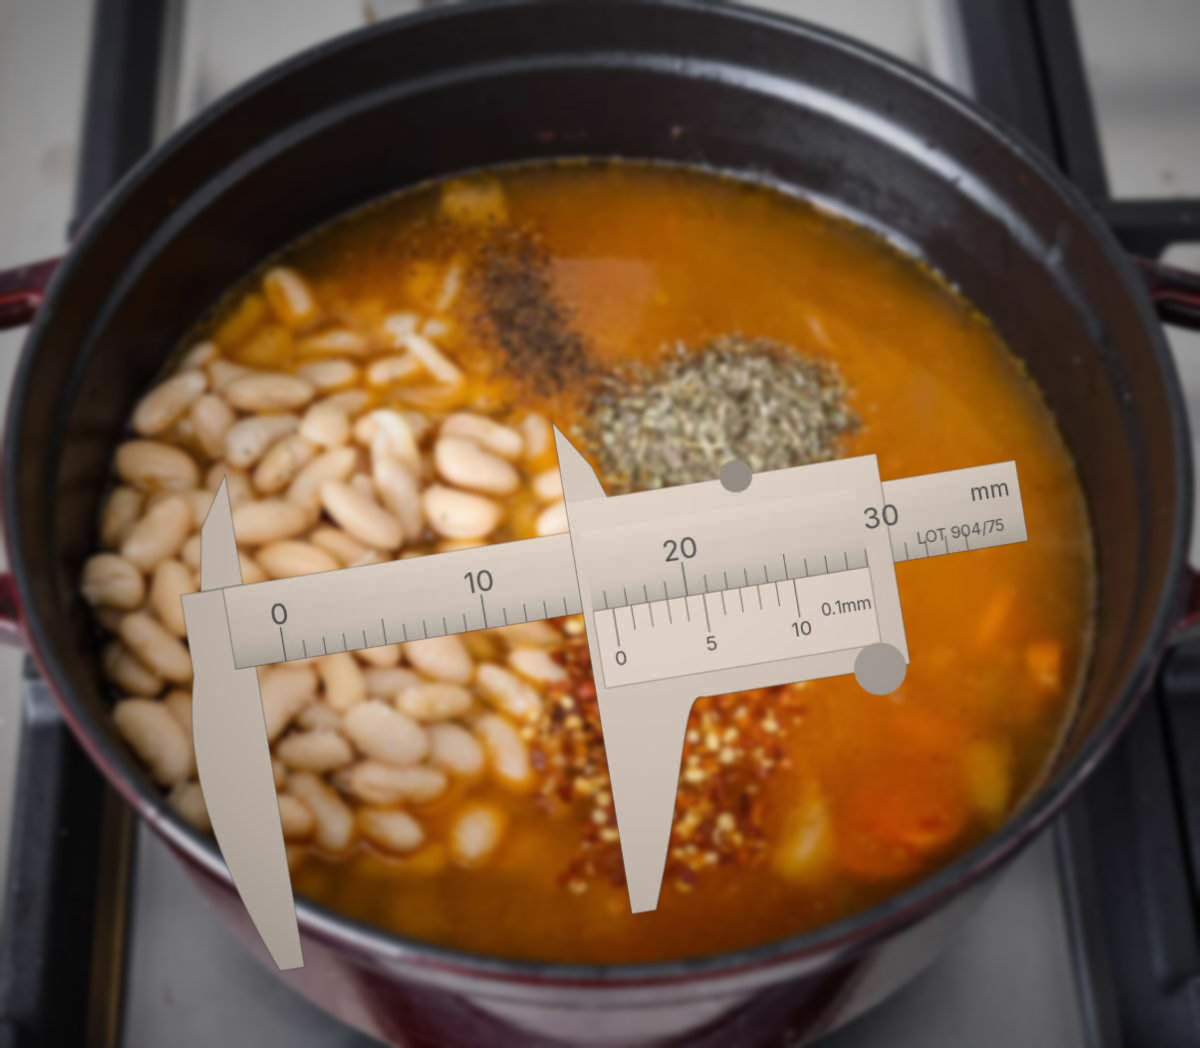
16.3 mm
